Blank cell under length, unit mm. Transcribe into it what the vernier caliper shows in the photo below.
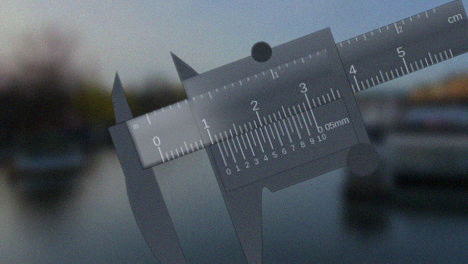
11.0 mm
